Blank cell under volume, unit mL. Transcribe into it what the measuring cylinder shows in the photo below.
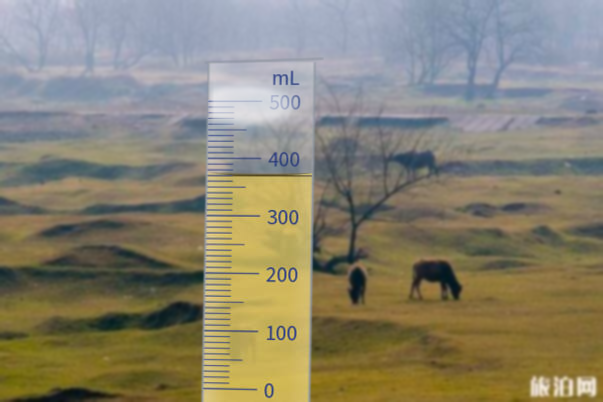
370 mL
